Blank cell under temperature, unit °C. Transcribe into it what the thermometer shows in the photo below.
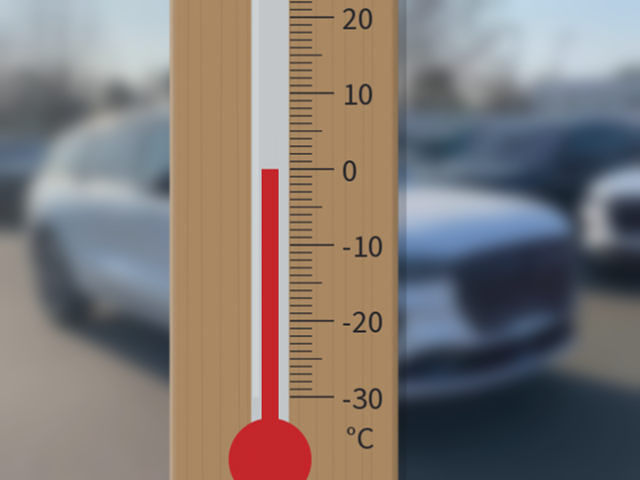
0 °C
